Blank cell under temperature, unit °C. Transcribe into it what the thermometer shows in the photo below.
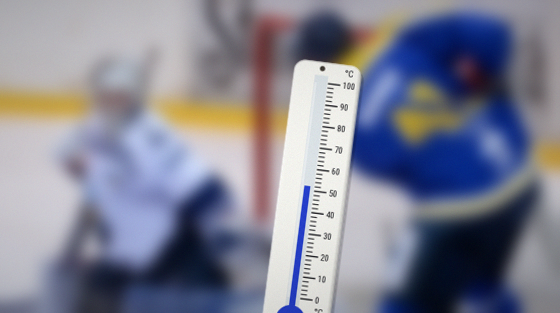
52 °C
